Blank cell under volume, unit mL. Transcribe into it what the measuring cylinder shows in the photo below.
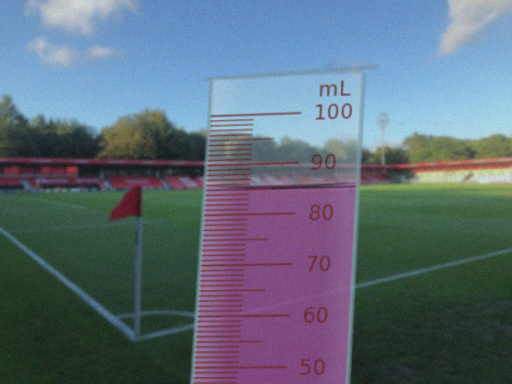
85 mL
